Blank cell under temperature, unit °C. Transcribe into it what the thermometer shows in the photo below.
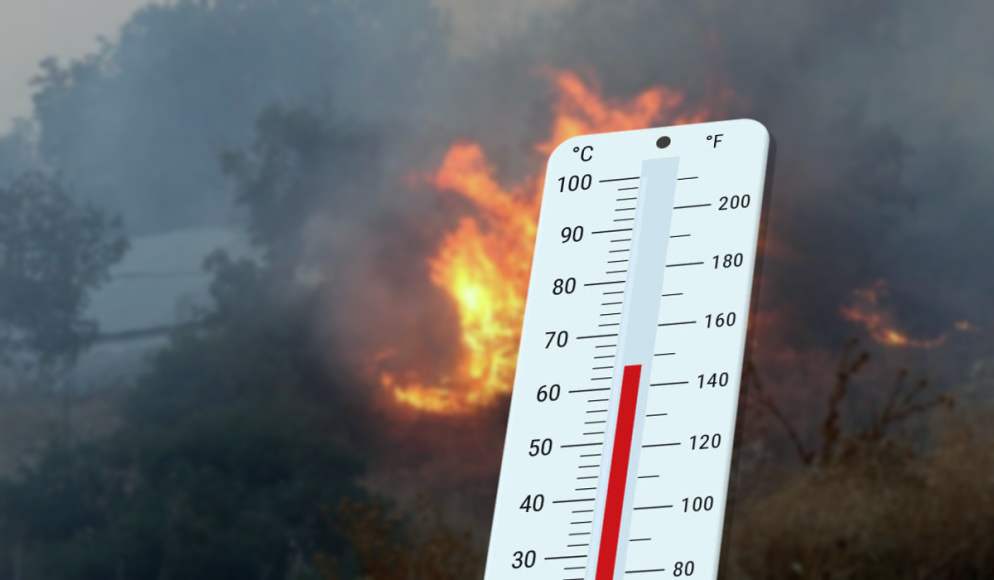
64 °C
